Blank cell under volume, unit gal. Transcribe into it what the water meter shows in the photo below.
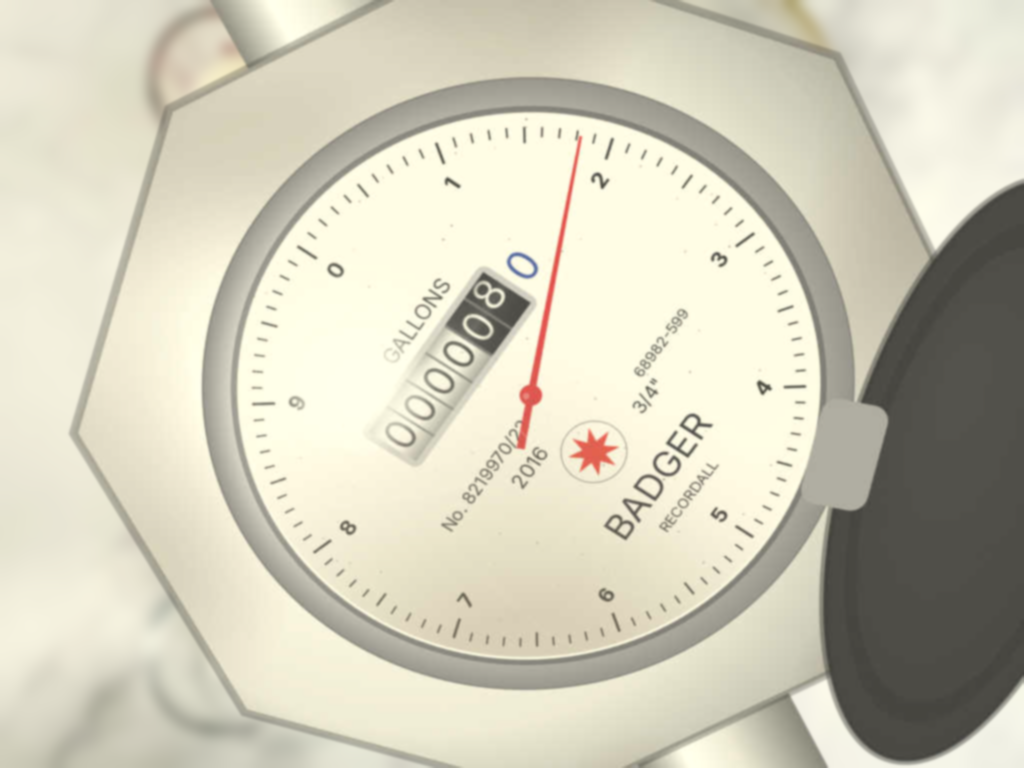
81.8 gal
